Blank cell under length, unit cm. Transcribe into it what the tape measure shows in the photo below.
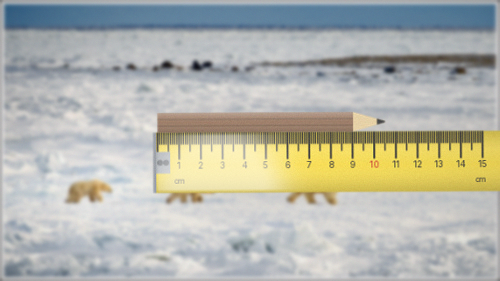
10.5 cm
